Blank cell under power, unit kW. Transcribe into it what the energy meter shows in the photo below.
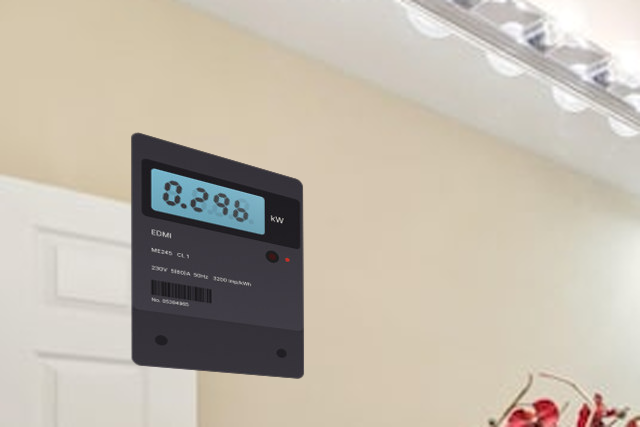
0.296 kW
